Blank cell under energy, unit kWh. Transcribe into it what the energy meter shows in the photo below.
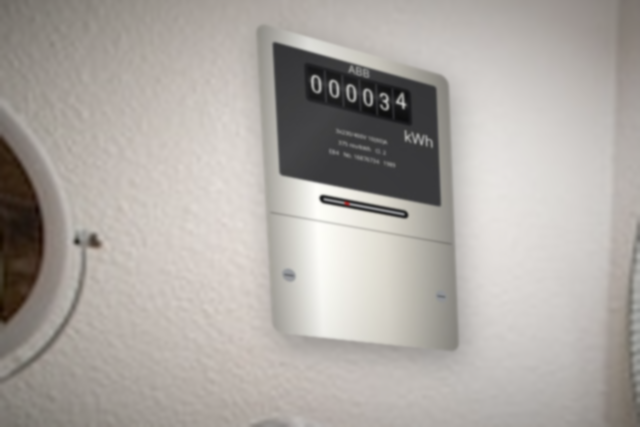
34 kWh
